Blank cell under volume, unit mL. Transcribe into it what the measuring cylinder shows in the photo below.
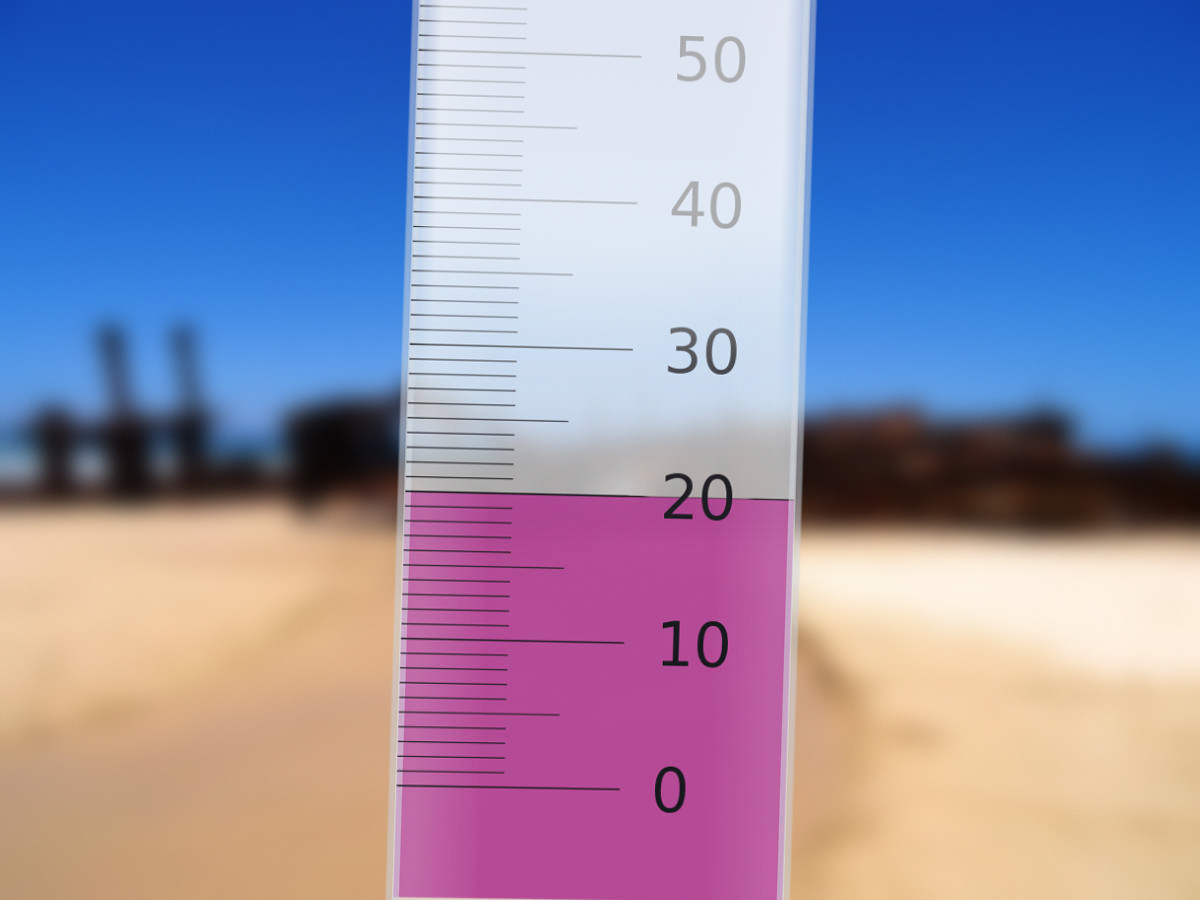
20 mL
